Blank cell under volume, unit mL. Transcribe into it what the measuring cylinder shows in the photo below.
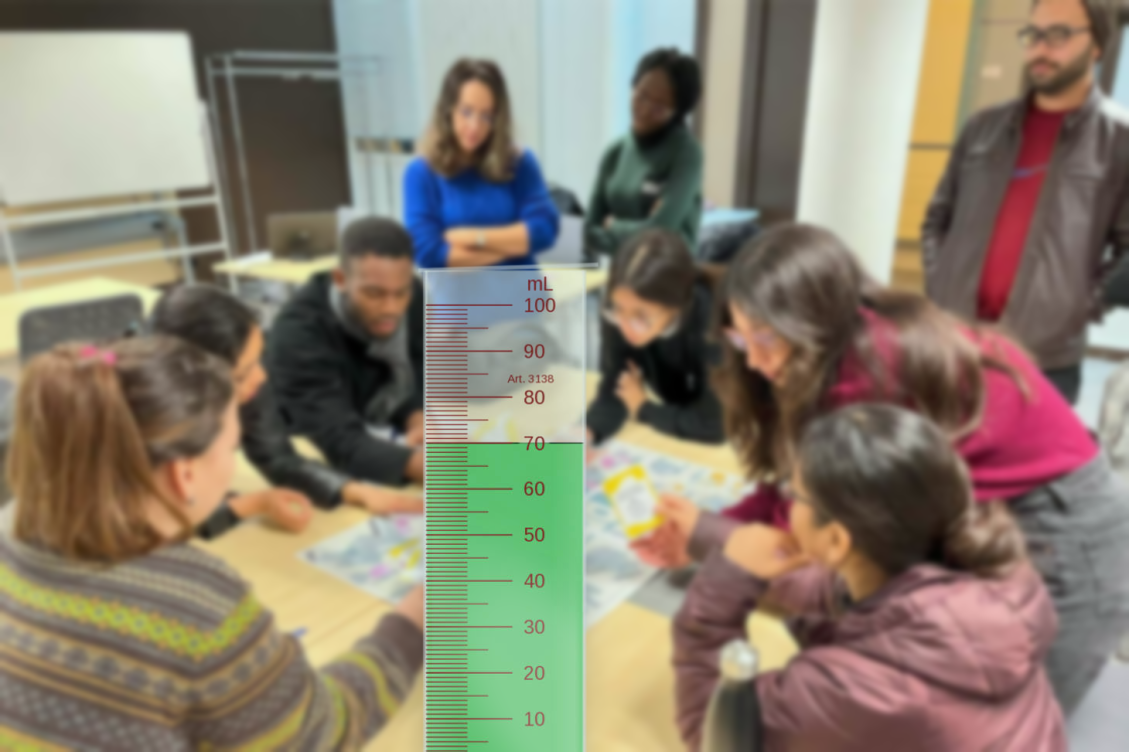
70 mL
